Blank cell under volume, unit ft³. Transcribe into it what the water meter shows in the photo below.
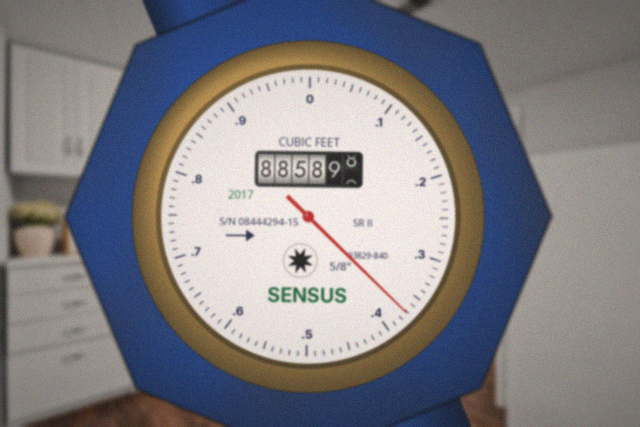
885898.37 ft³
